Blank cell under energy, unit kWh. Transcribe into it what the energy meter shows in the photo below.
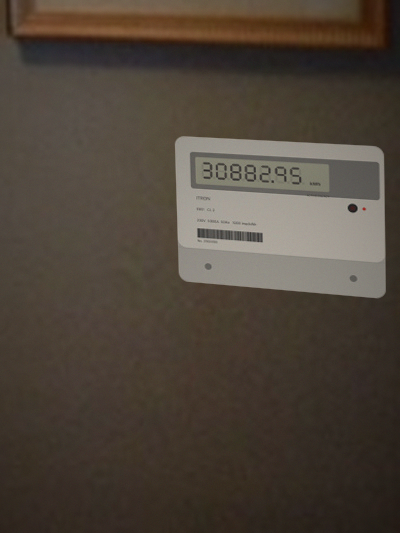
30882.95 kWh
